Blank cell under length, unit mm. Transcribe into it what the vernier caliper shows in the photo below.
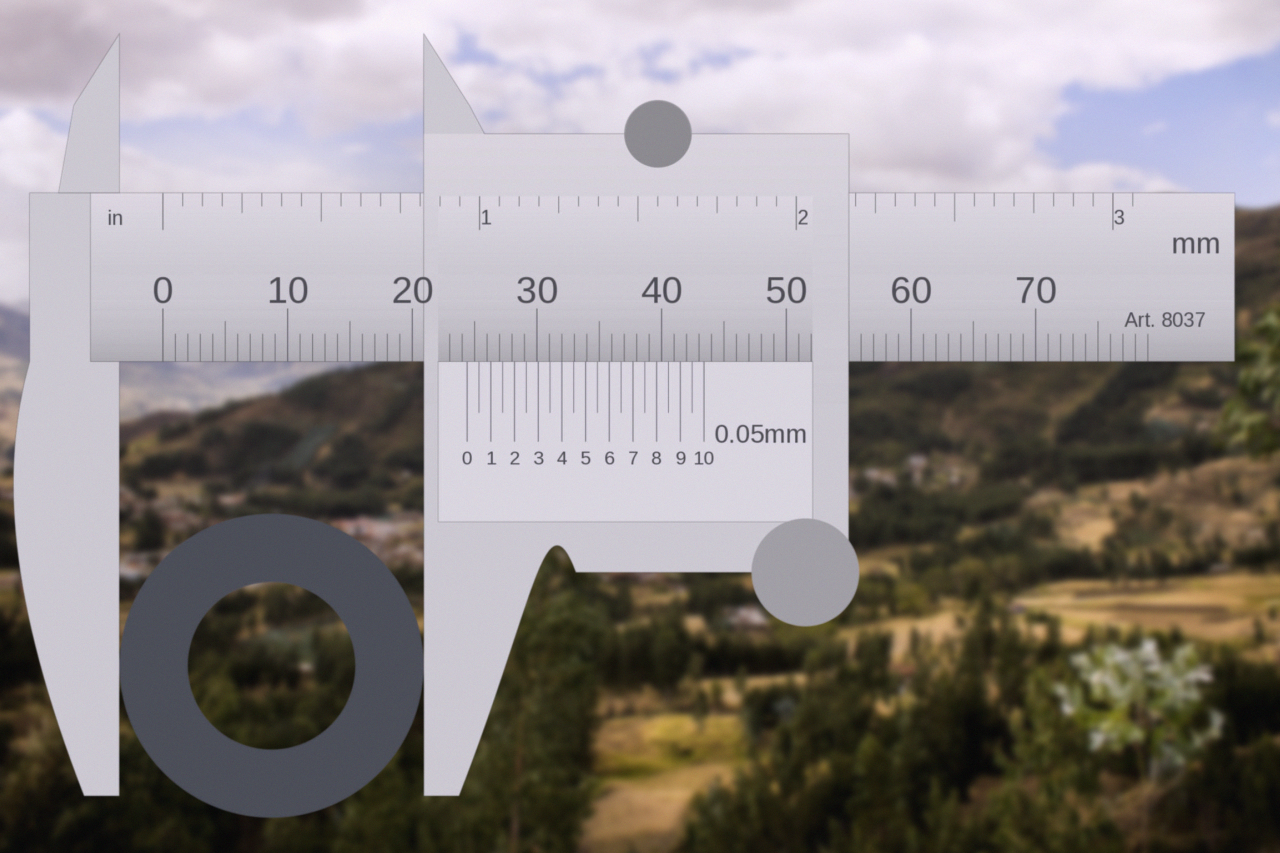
24.4 mm
